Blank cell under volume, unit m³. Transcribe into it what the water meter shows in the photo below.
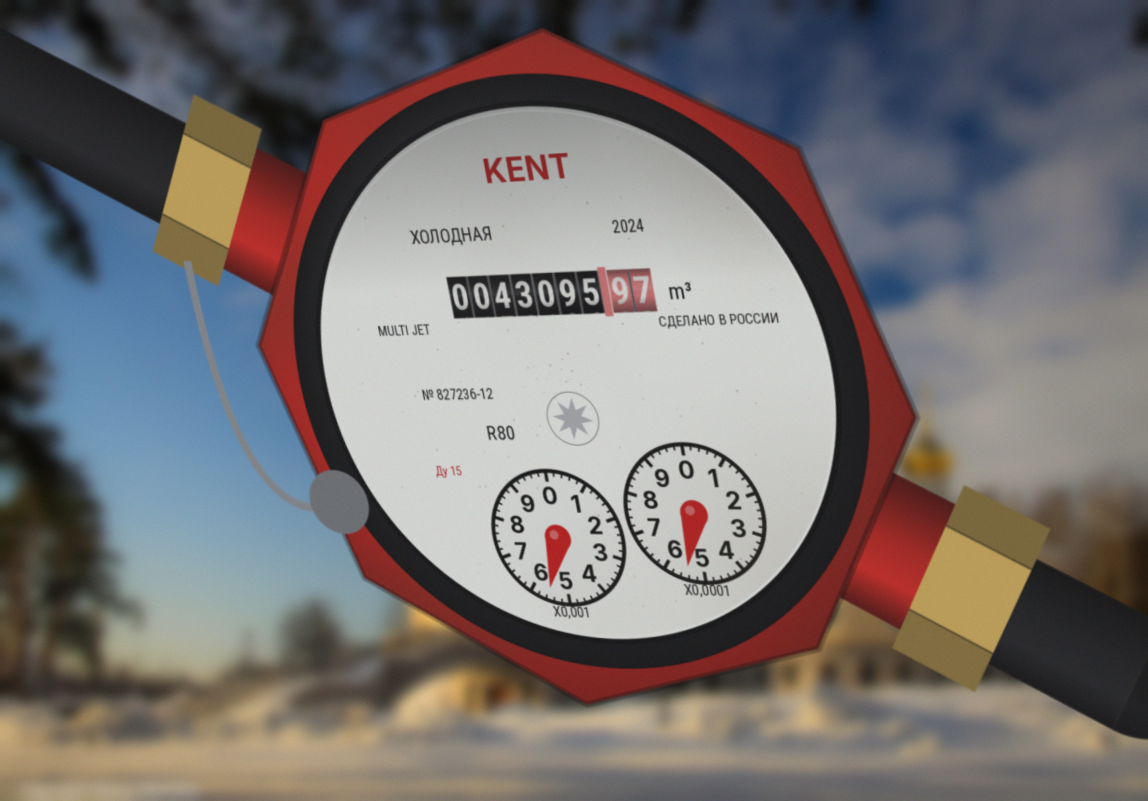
43095.9755 m³
